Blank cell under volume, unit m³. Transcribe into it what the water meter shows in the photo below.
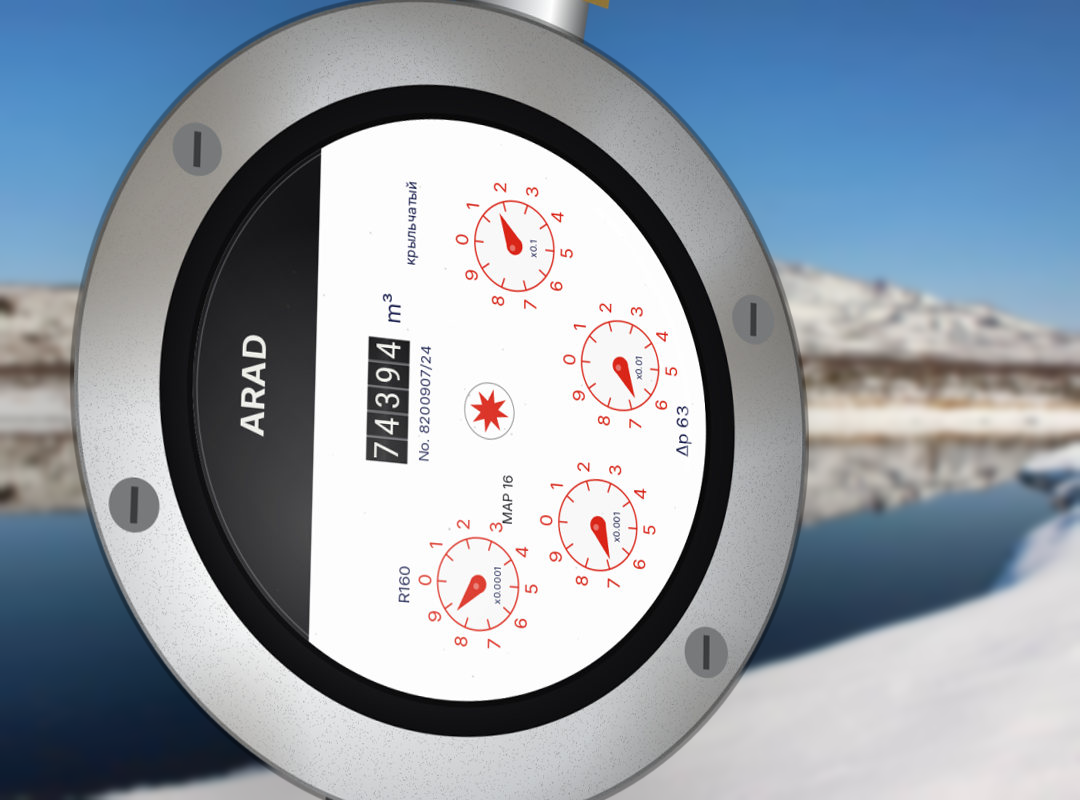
74394.1668 m³
